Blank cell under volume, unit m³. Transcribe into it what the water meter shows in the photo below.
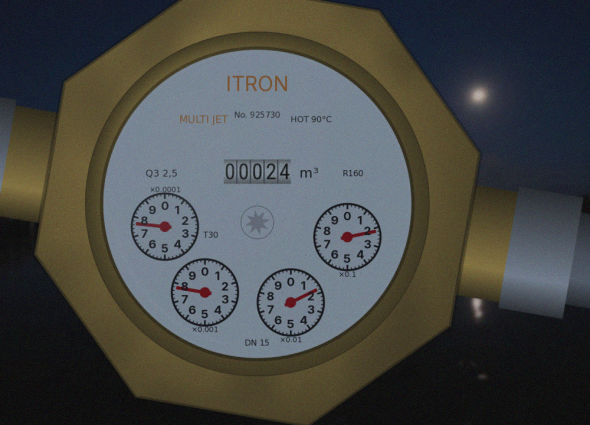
24.2177 m³
